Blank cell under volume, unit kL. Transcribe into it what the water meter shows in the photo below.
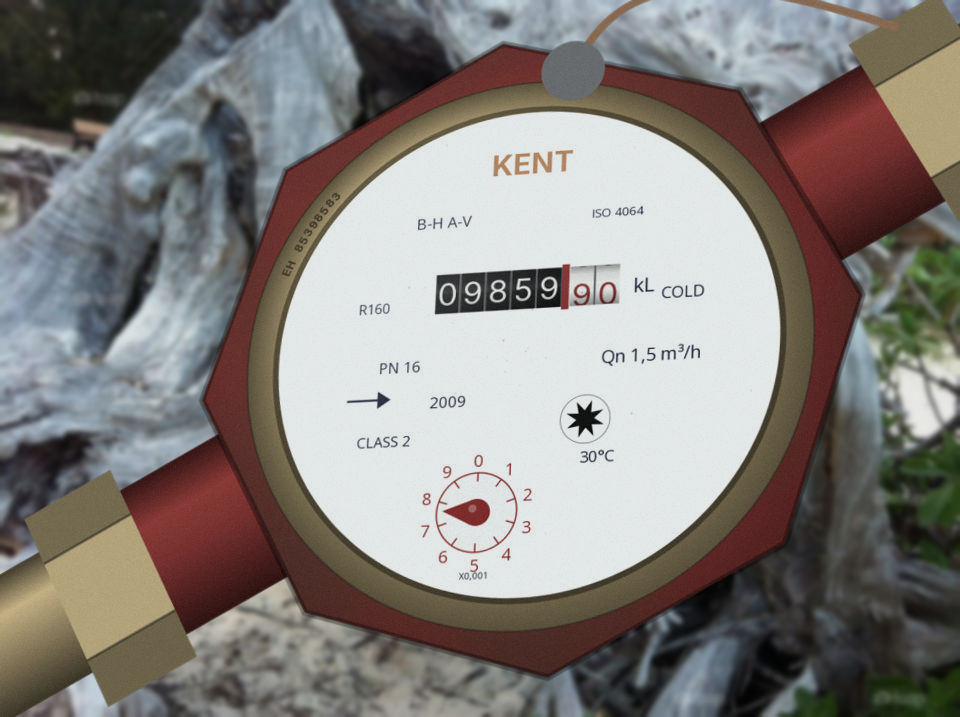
9859.897 kL
